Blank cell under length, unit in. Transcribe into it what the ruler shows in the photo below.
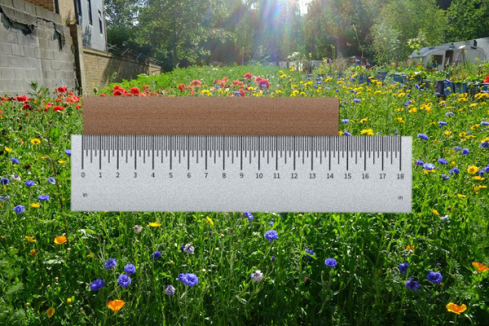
14.5 in
